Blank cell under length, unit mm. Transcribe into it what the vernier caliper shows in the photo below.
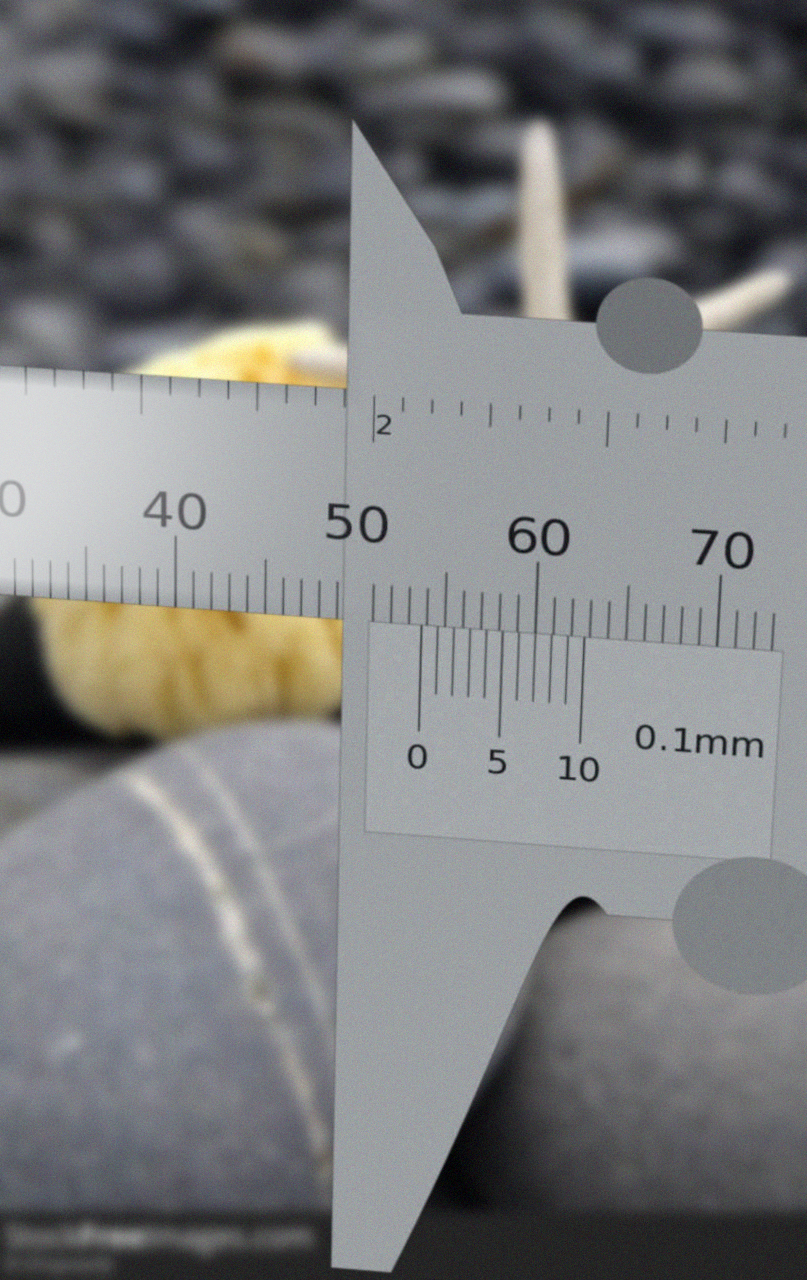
53.7 mm
